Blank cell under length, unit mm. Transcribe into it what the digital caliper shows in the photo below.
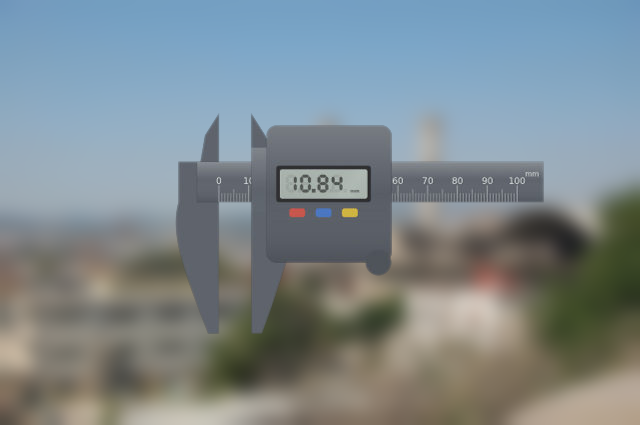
10.84 mm
